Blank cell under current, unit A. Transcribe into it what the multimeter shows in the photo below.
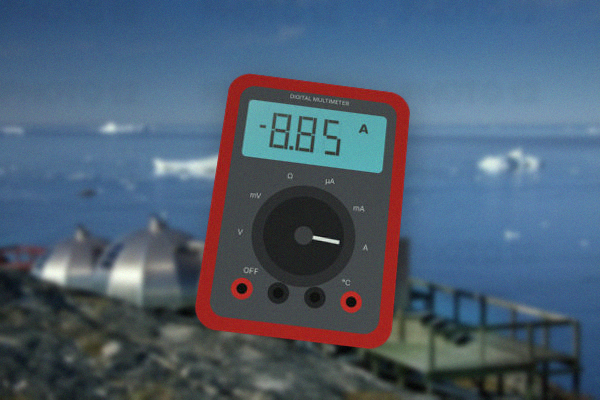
-8.85 A
